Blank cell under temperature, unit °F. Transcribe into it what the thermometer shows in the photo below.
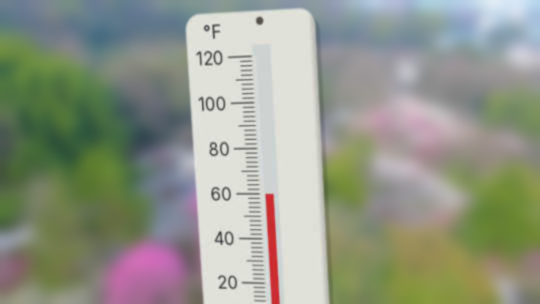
60 °F
